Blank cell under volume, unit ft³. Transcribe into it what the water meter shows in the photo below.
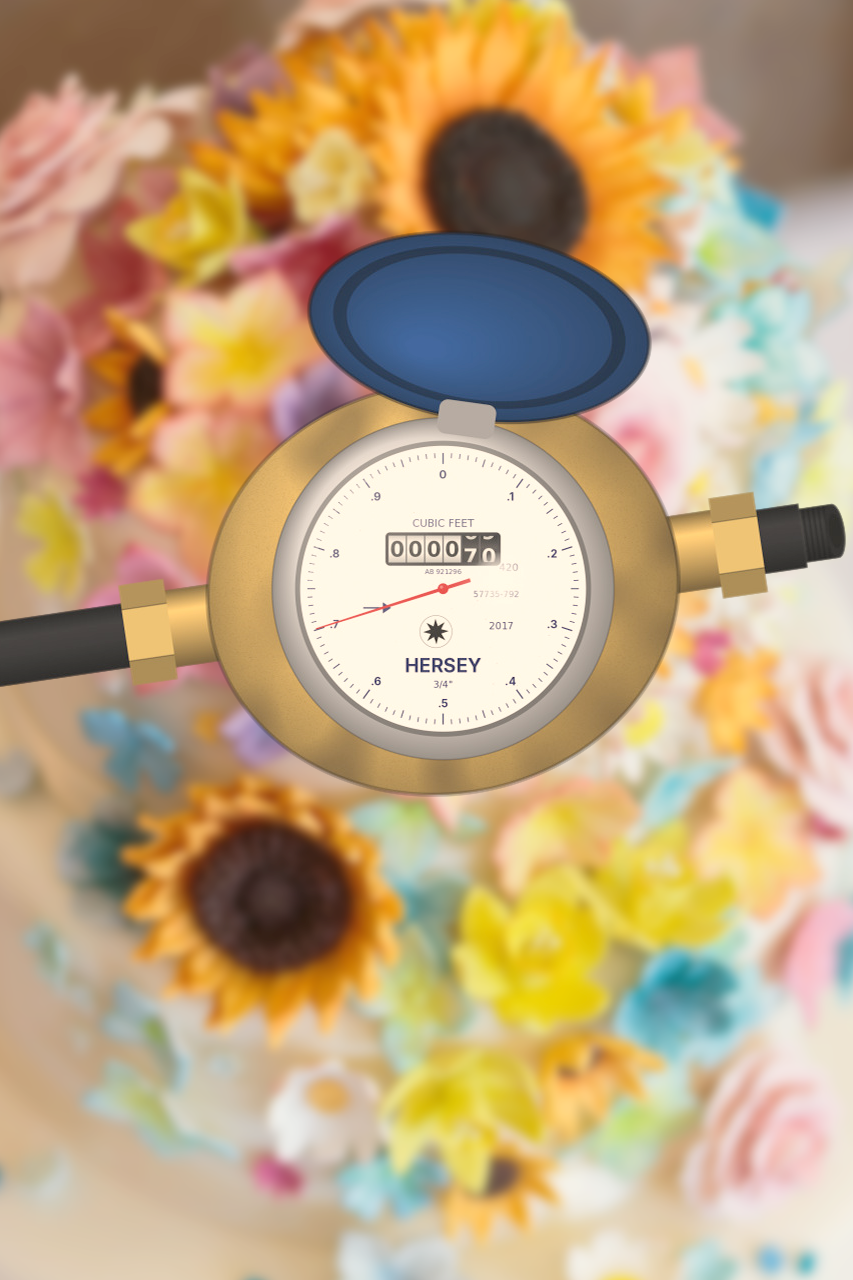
69.70 ft³
